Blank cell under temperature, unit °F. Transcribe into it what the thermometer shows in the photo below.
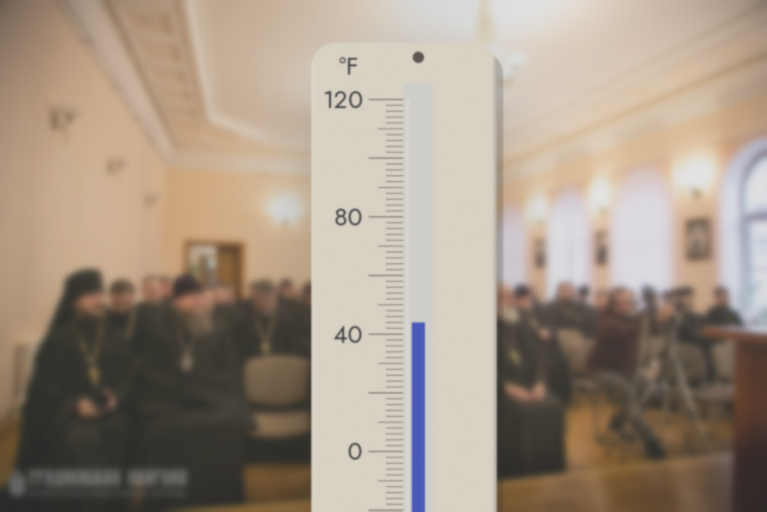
44 °F
